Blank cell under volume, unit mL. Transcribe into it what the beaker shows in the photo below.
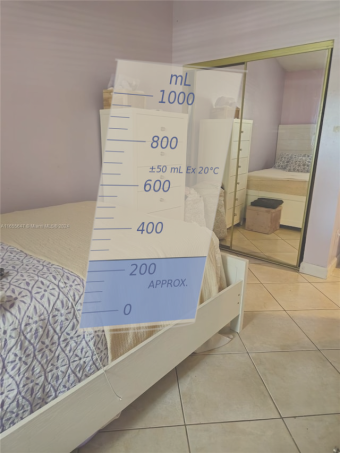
250 mL
